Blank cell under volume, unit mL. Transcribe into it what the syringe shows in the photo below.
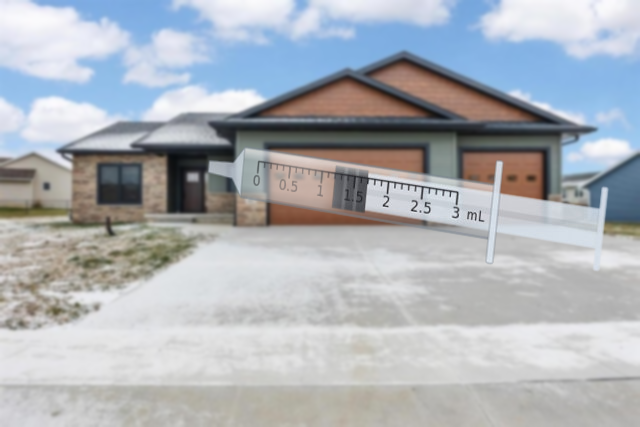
1.2 mL
